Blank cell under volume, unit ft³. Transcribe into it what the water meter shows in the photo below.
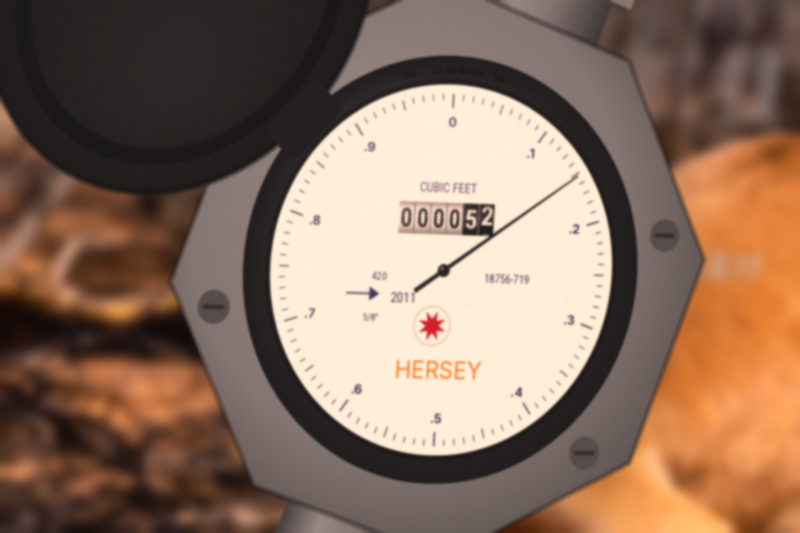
52.15 ft³
